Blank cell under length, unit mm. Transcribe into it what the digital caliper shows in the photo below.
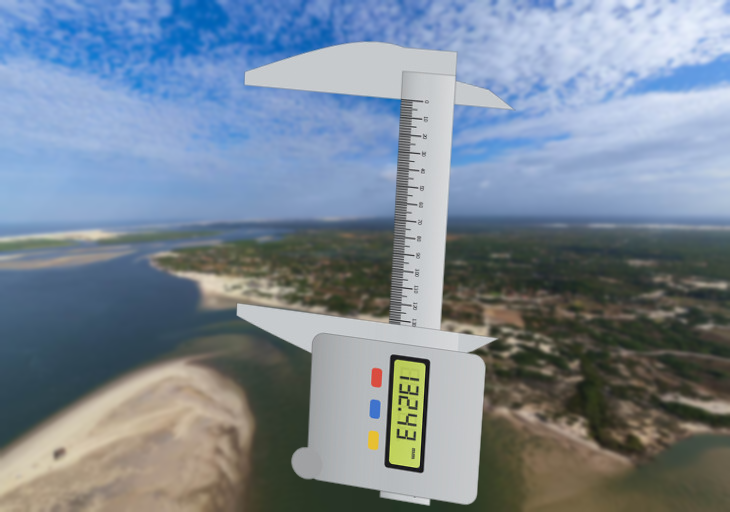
132.43 mm
